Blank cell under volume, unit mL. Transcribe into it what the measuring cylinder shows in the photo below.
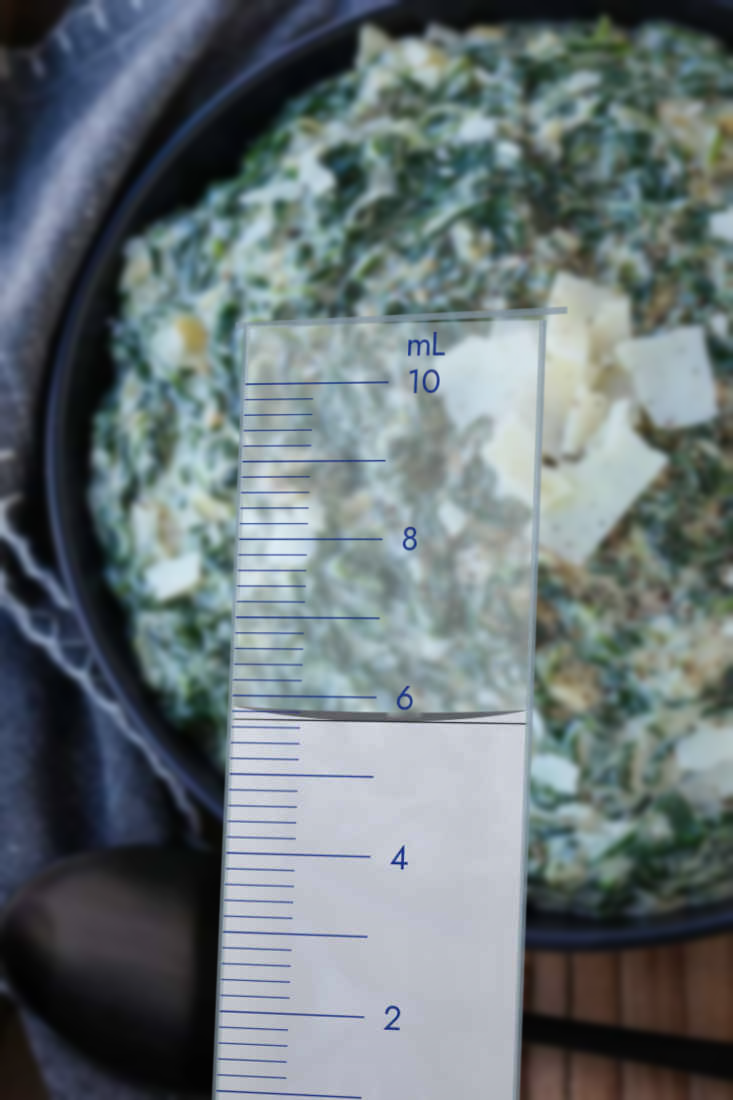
5.7 mL
